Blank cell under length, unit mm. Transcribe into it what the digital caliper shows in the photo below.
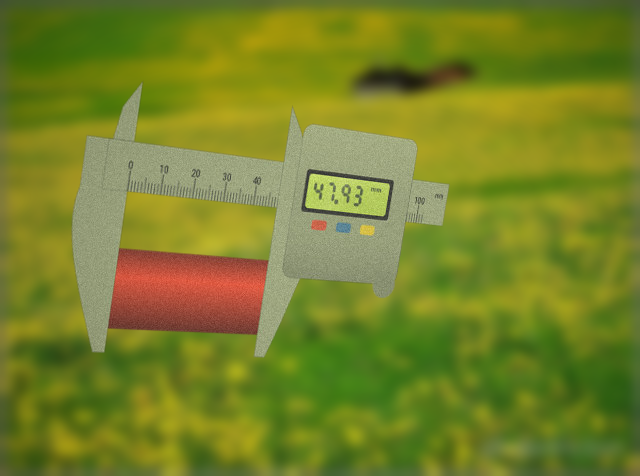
47.93 mm
